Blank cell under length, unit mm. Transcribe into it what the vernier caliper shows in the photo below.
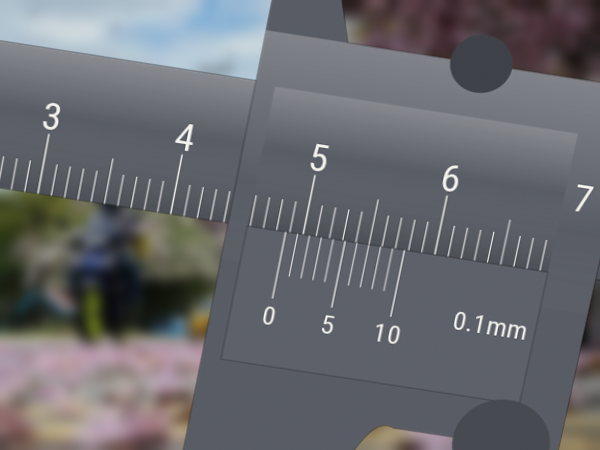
48.7 mm
